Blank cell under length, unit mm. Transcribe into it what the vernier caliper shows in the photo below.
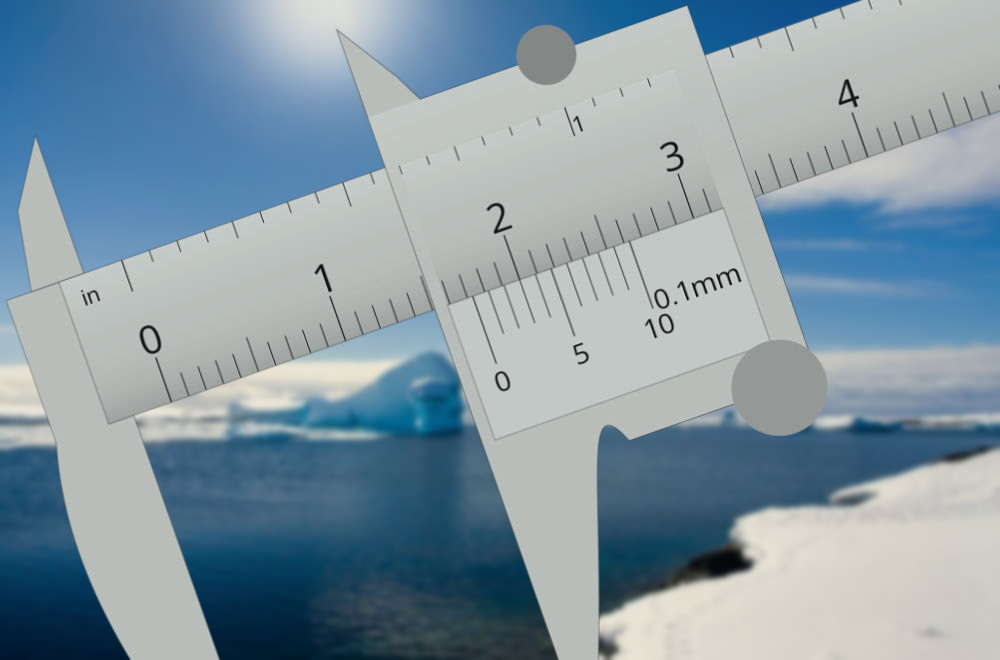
17.3 mm
